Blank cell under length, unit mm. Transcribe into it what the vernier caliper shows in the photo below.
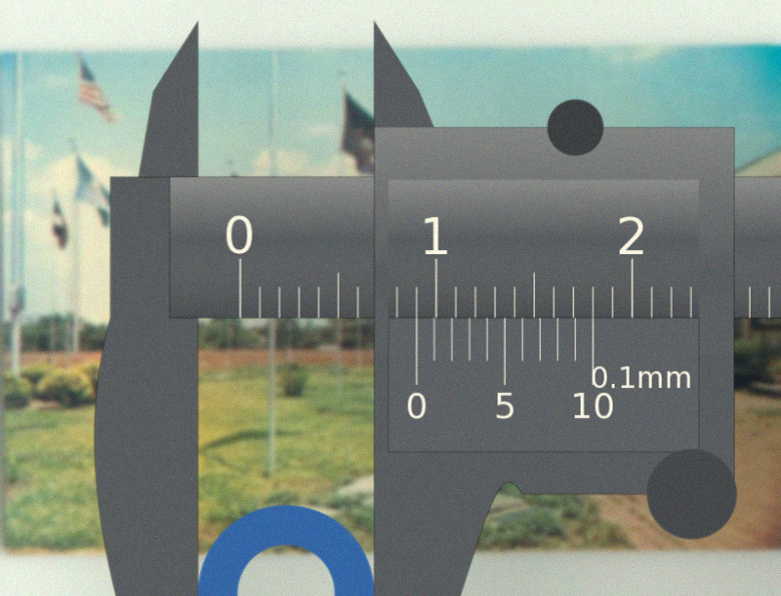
9.0 mm
